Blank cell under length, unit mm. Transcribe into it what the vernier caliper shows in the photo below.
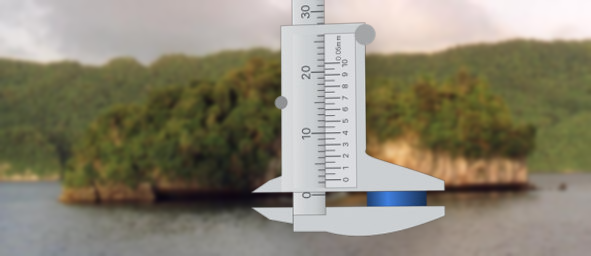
2.4 mm
